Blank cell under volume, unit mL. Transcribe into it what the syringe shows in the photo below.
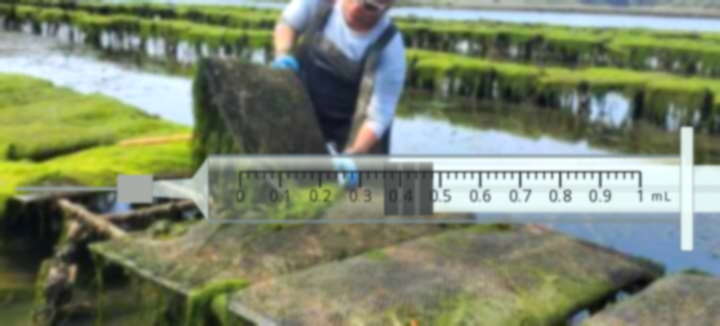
0.36 mL
